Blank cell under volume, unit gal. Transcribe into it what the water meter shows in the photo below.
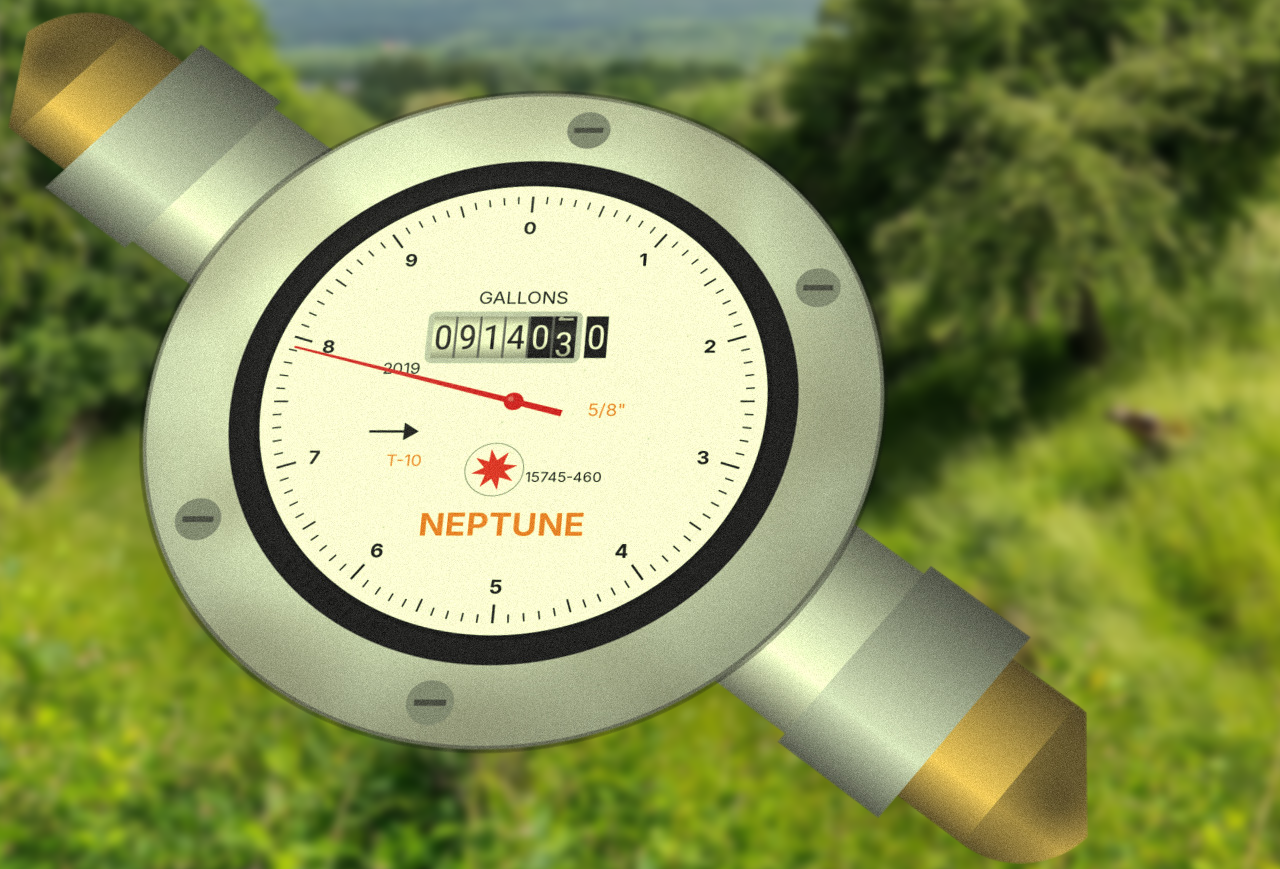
914027.9 gal
